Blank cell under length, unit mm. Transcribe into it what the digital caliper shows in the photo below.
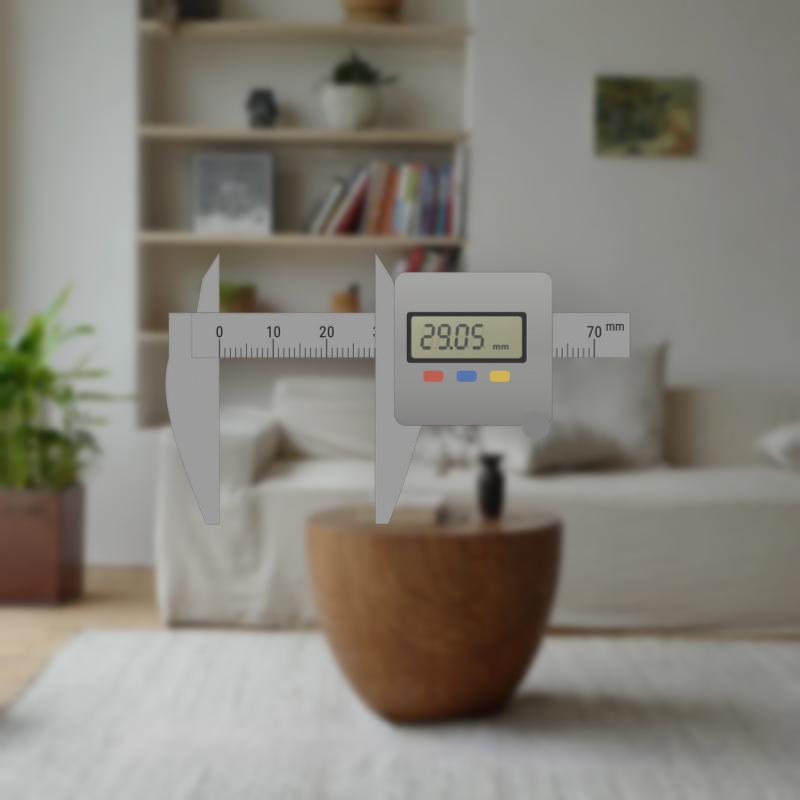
29.05 mm
